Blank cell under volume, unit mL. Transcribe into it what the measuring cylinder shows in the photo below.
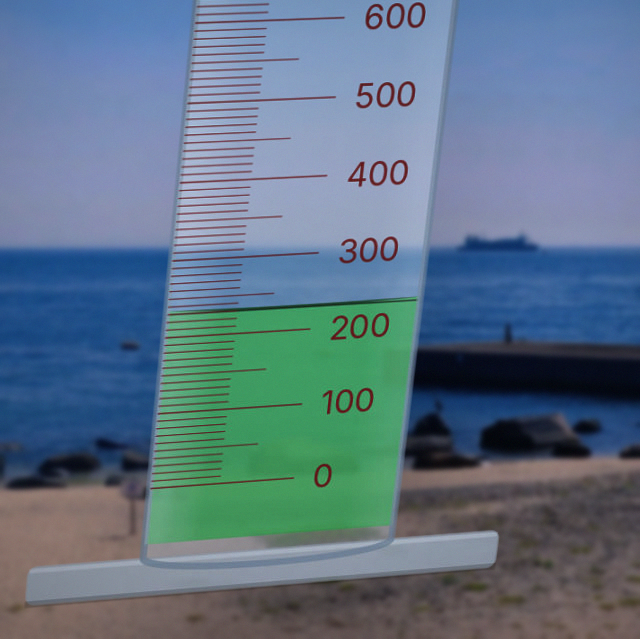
230 mL
